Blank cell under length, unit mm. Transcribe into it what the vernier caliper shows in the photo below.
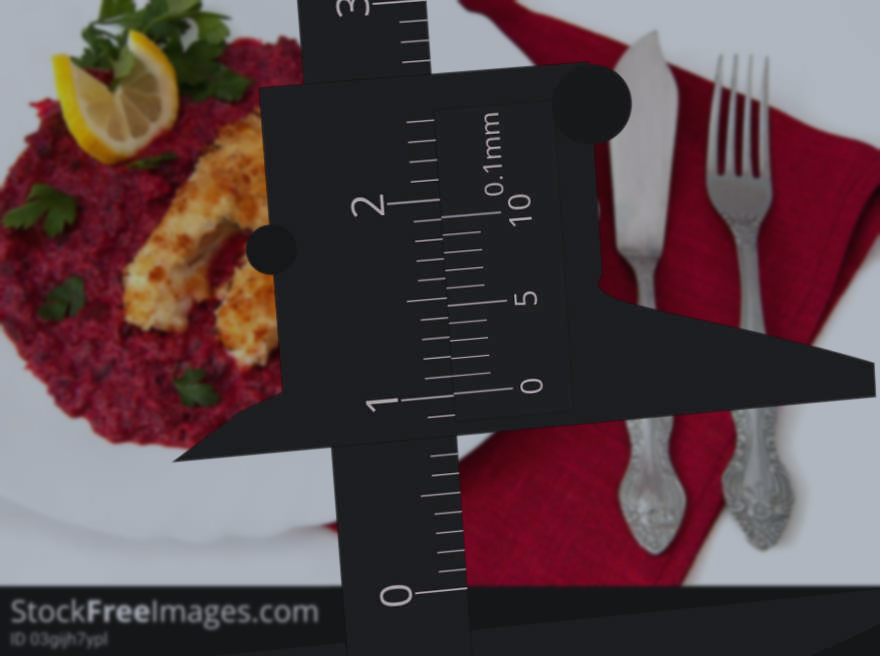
10.1 mm
